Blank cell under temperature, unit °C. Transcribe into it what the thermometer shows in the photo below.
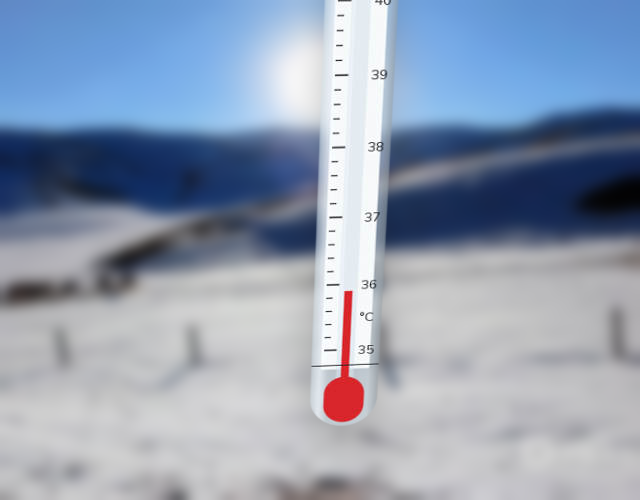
35.9 °C
